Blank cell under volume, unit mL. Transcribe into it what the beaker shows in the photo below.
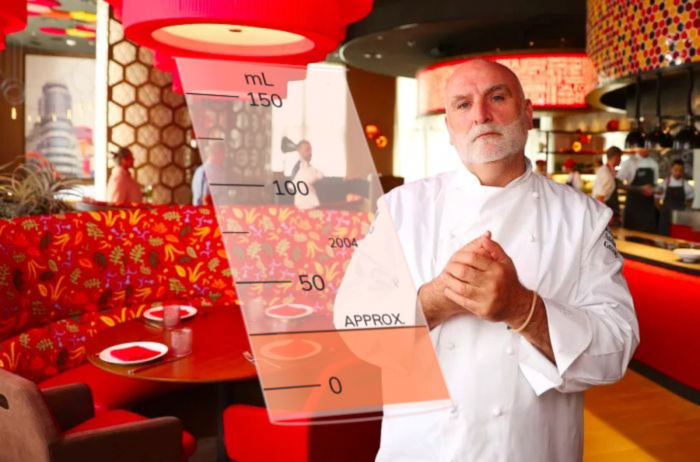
25 mL
